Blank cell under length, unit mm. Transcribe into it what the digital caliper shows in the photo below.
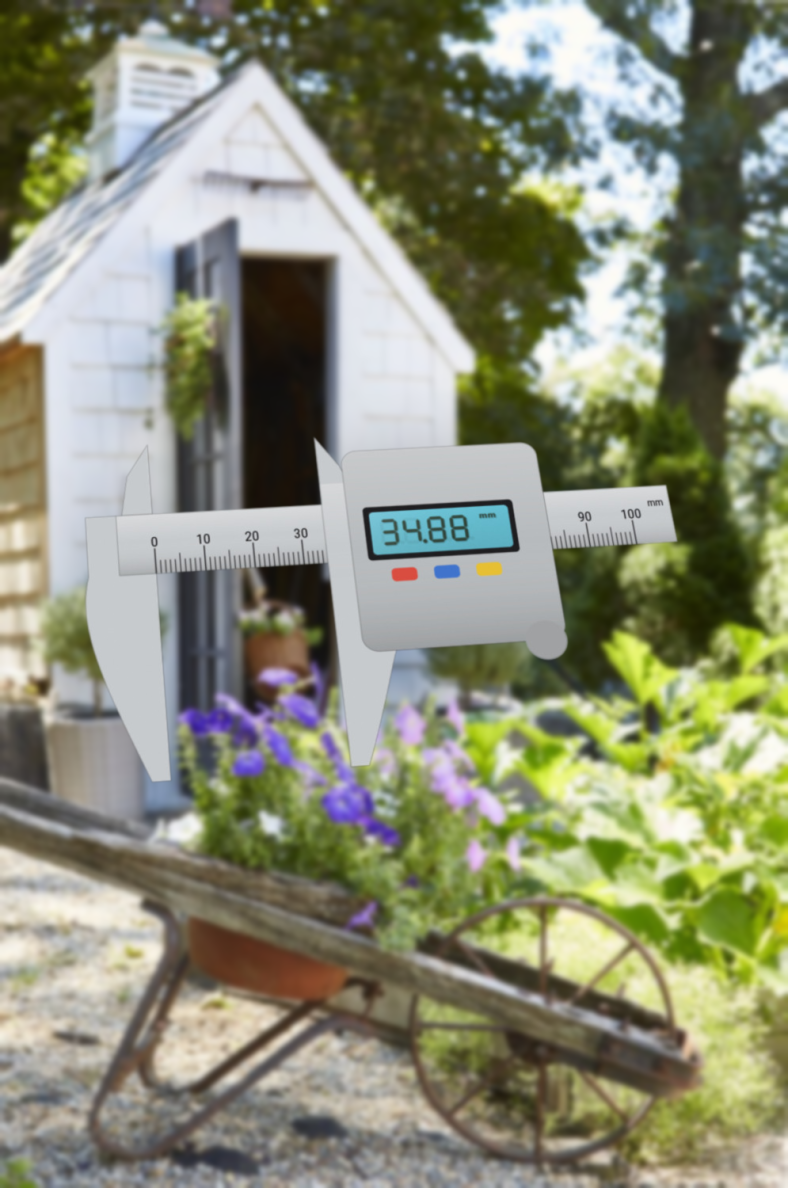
34.88 mm
